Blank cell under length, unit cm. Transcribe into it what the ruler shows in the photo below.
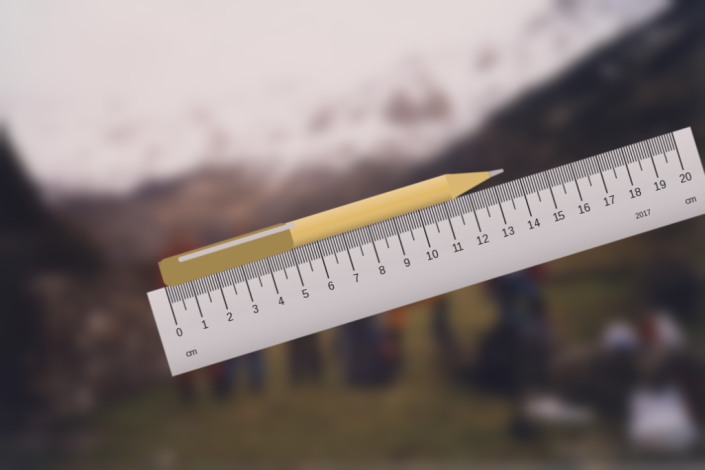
13.5 cm
